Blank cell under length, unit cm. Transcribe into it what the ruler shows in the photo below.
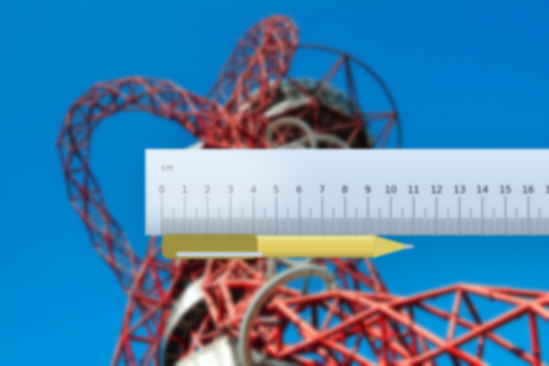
11 cm
